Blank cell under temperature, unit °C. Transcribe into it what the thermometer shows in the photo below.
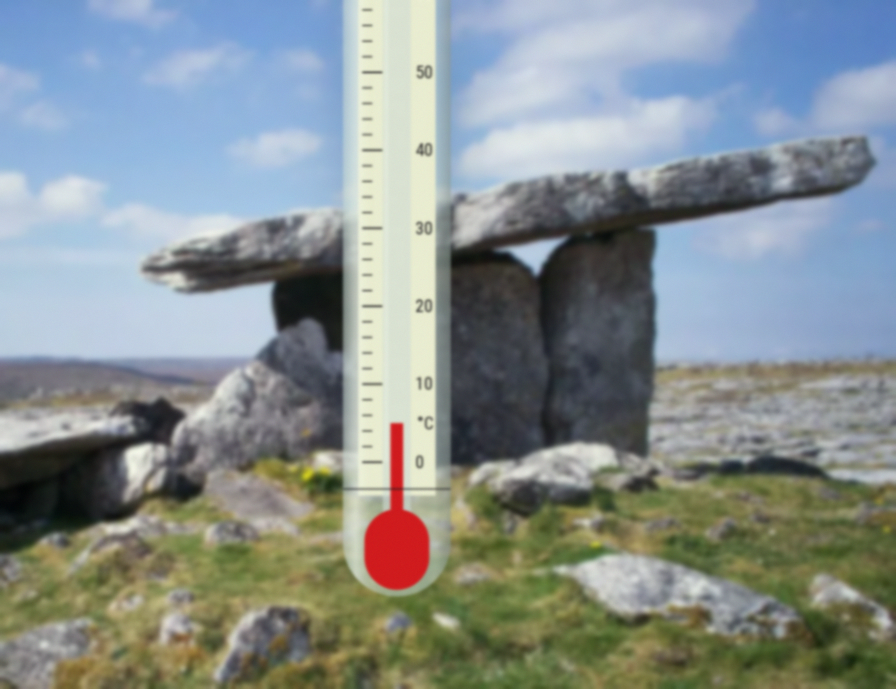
5 °C
